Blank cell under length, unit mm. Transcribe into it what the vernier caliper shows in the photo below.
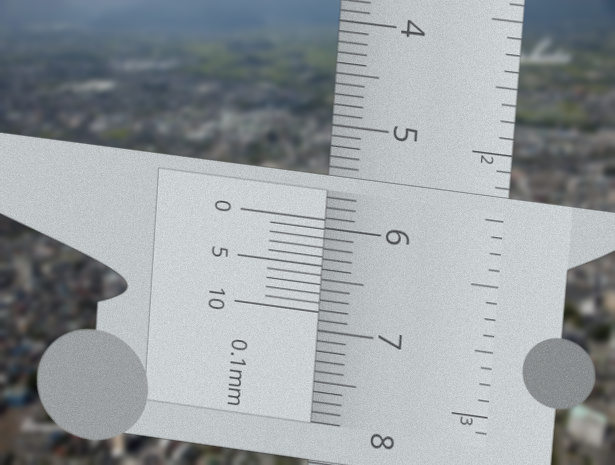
59.2 mm
